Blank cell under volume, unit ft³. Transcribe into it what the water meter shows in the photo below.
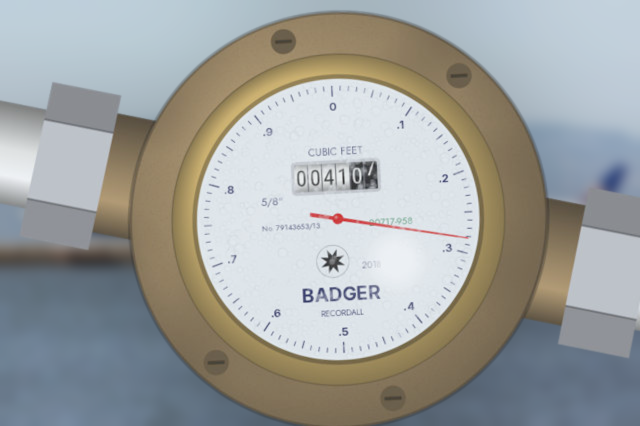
4107.28 ft³
